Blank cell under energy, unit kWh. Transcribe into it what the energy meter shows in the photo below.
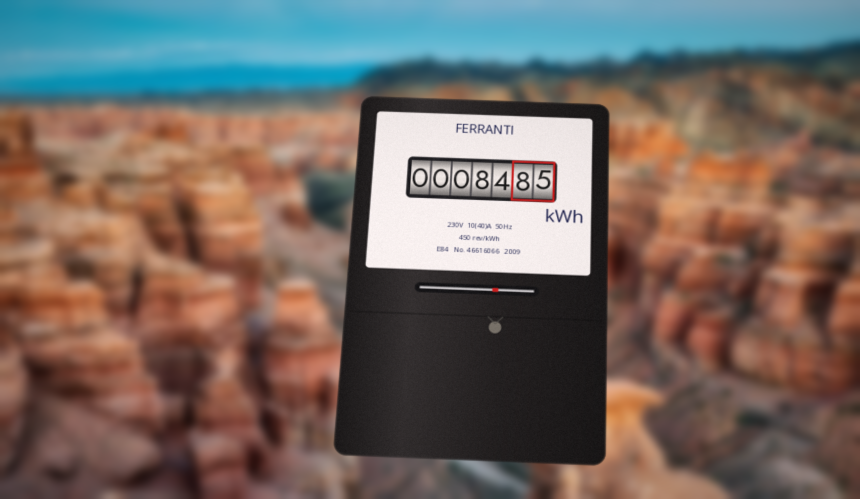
84.85 kWh
